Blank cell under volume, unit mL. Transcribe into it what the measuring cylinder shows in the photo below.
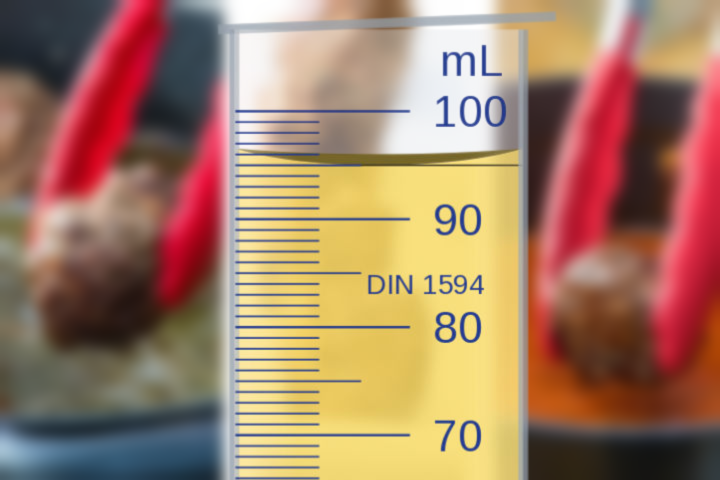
95 mL
